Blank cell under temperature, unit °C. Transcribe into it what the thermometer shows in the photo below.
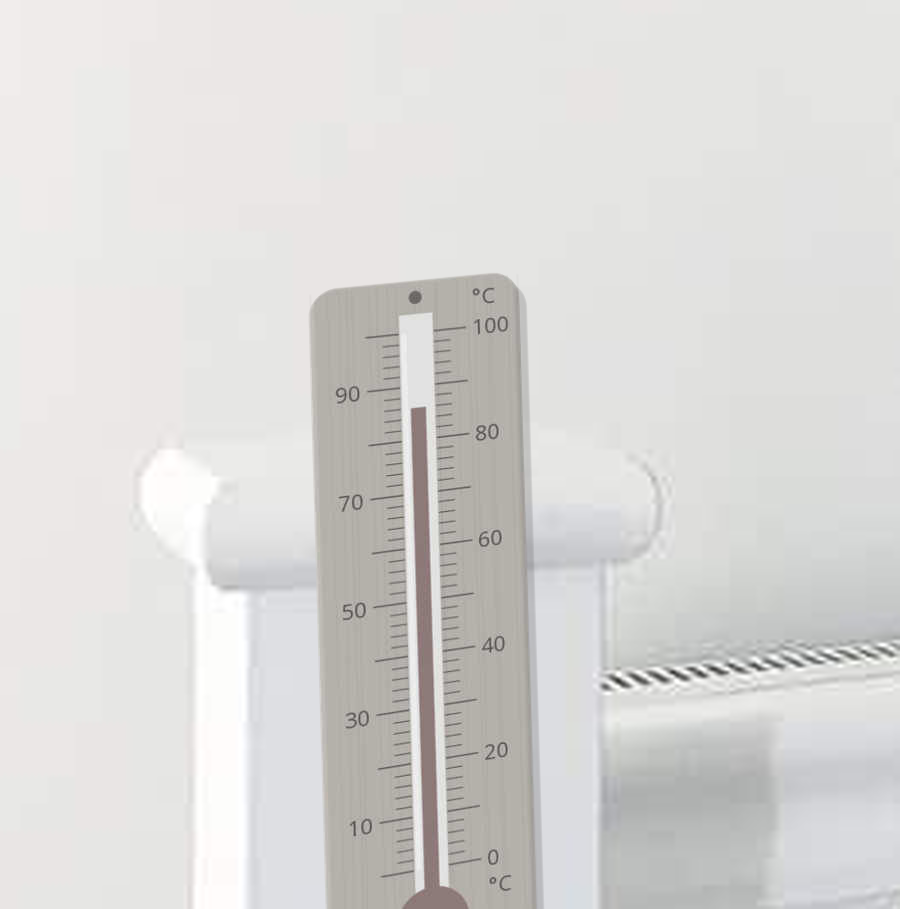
86 °C
